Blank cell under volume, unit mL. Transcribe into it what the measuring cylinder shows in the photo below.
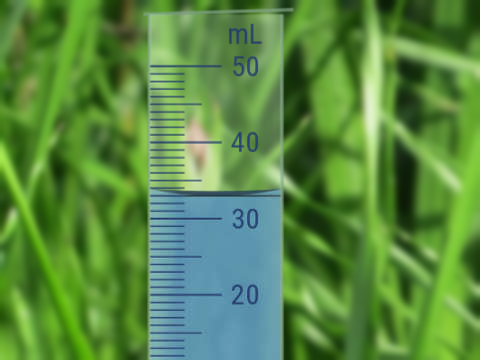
33 mL
